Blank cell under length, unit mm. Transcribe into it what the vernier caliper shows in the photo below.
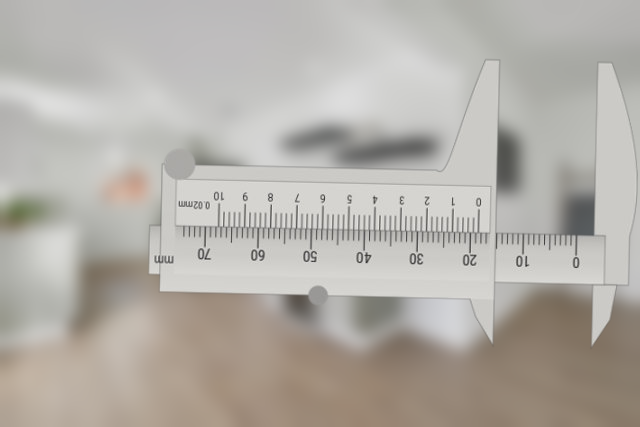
18.5 mm
